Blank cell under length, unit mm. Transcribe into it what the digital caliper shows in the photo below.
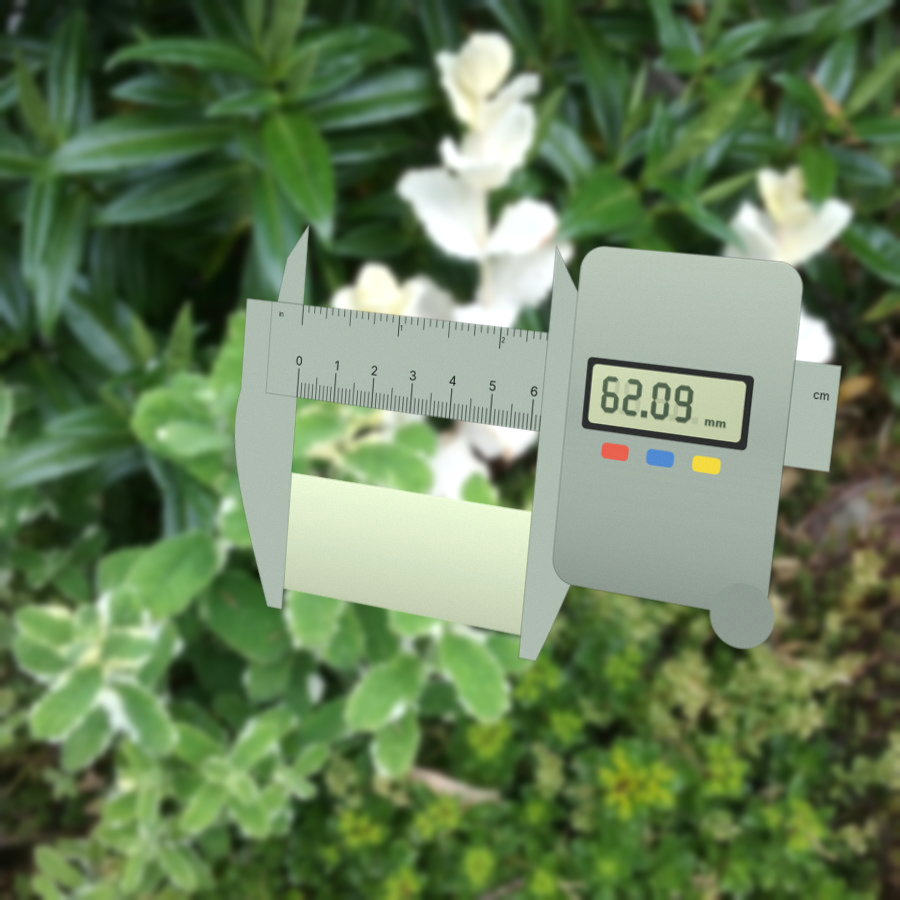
62.09 mm
